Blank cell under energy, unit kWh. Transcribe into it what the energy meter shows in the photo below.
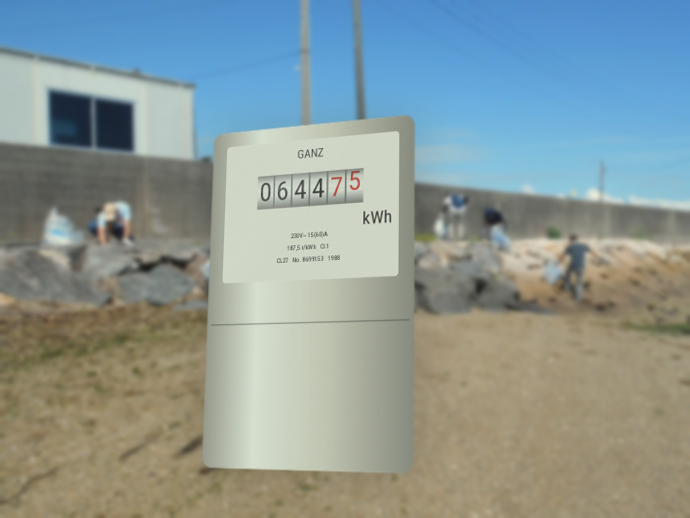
644.75 kWh
